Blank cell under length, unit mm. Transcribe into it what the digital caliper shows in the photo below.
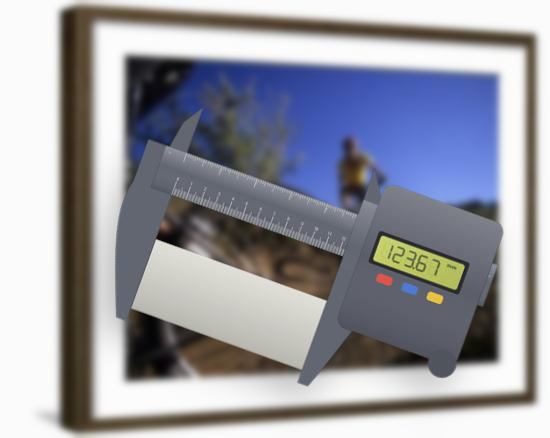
123.67 mm
